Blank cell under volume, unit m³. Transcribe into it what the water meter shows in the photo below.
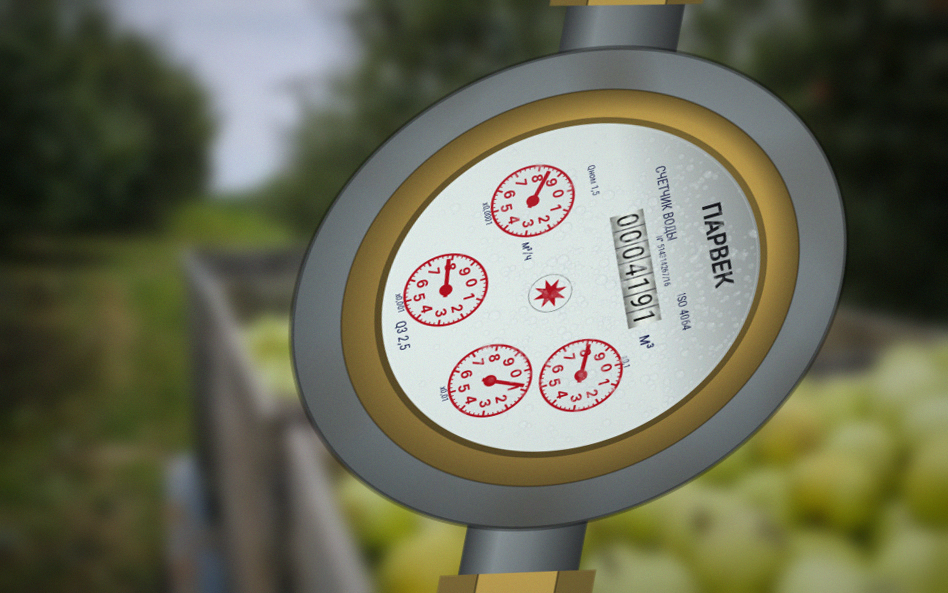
4191.8078 m³
